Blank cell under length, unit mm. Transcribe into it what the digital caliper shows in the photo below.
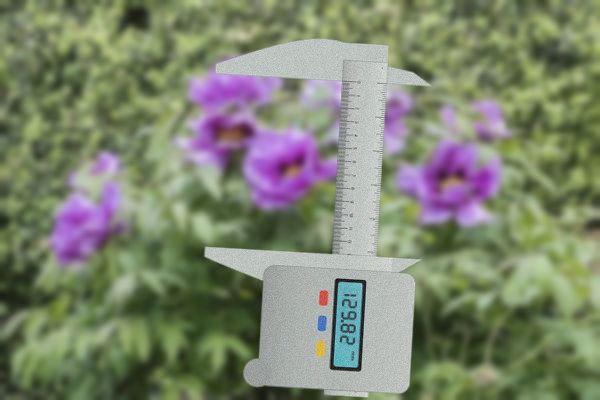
129.82 mm
